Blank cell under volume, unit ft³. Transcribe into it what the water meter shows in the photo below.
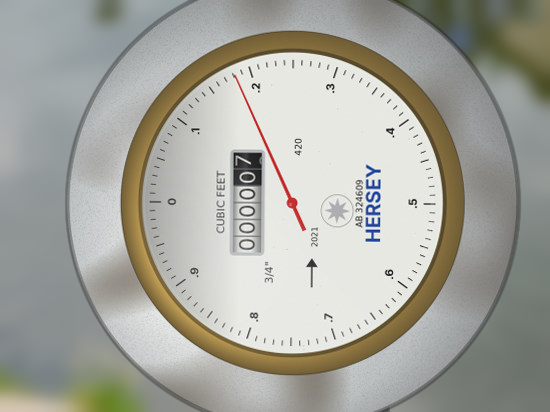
7.18 ft³
